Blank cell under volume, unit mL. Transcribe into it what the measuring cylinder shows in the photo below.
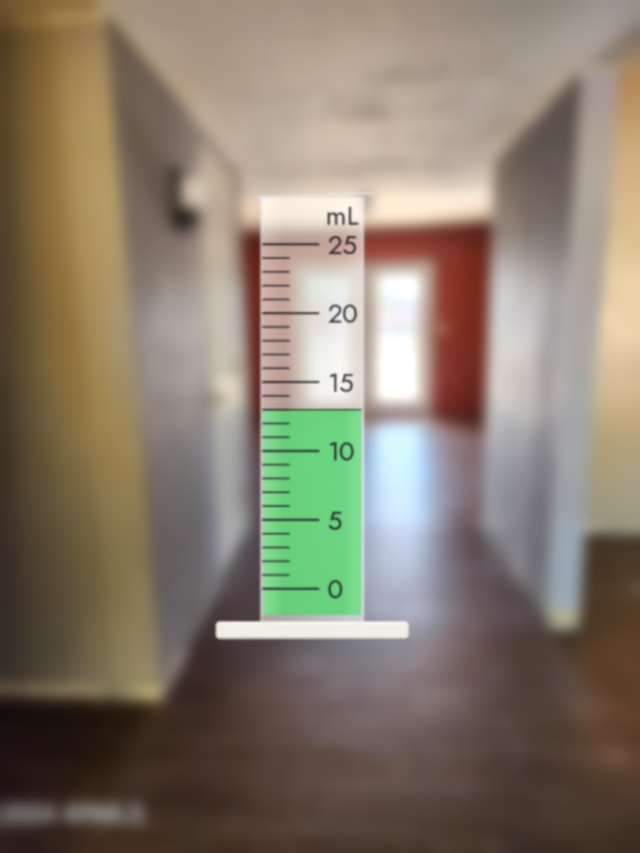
13 mL
